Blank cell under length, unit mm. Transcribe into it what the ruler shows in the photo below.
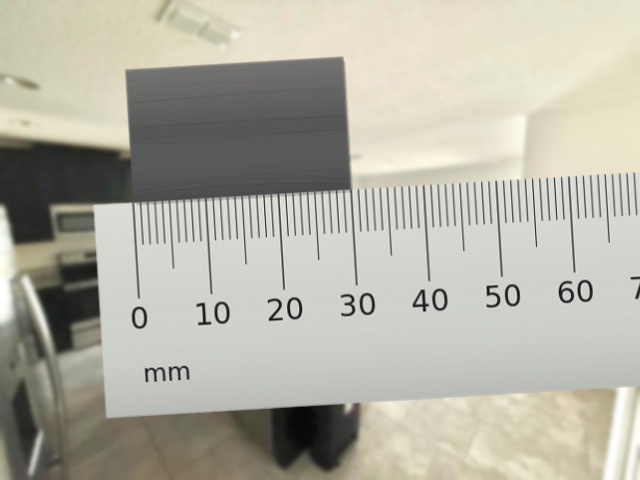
30 mm
